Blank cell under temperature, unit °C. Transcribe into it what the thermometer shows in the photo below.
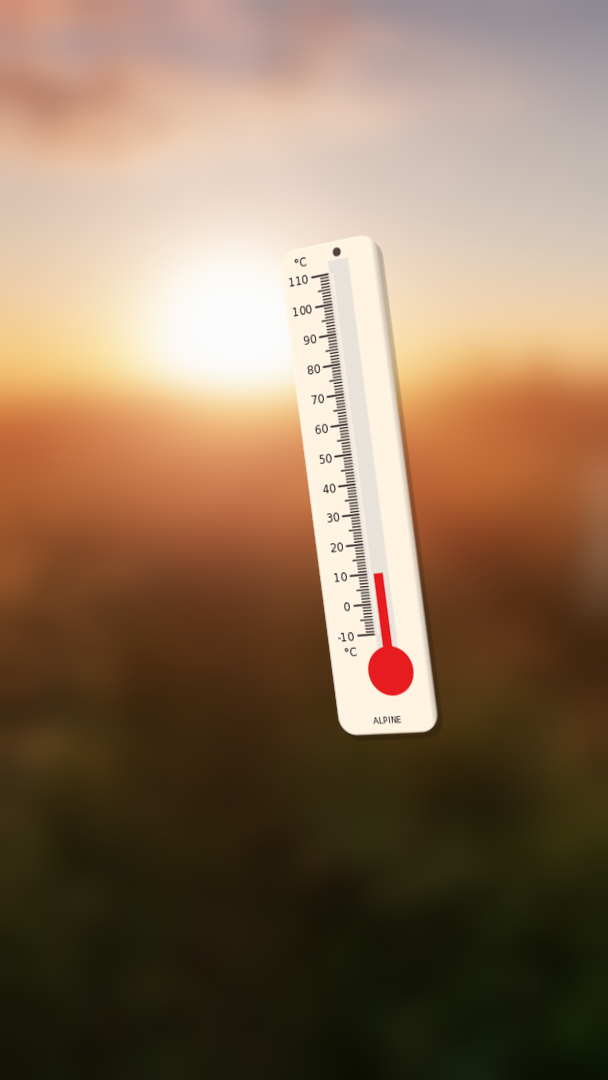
10 °C
